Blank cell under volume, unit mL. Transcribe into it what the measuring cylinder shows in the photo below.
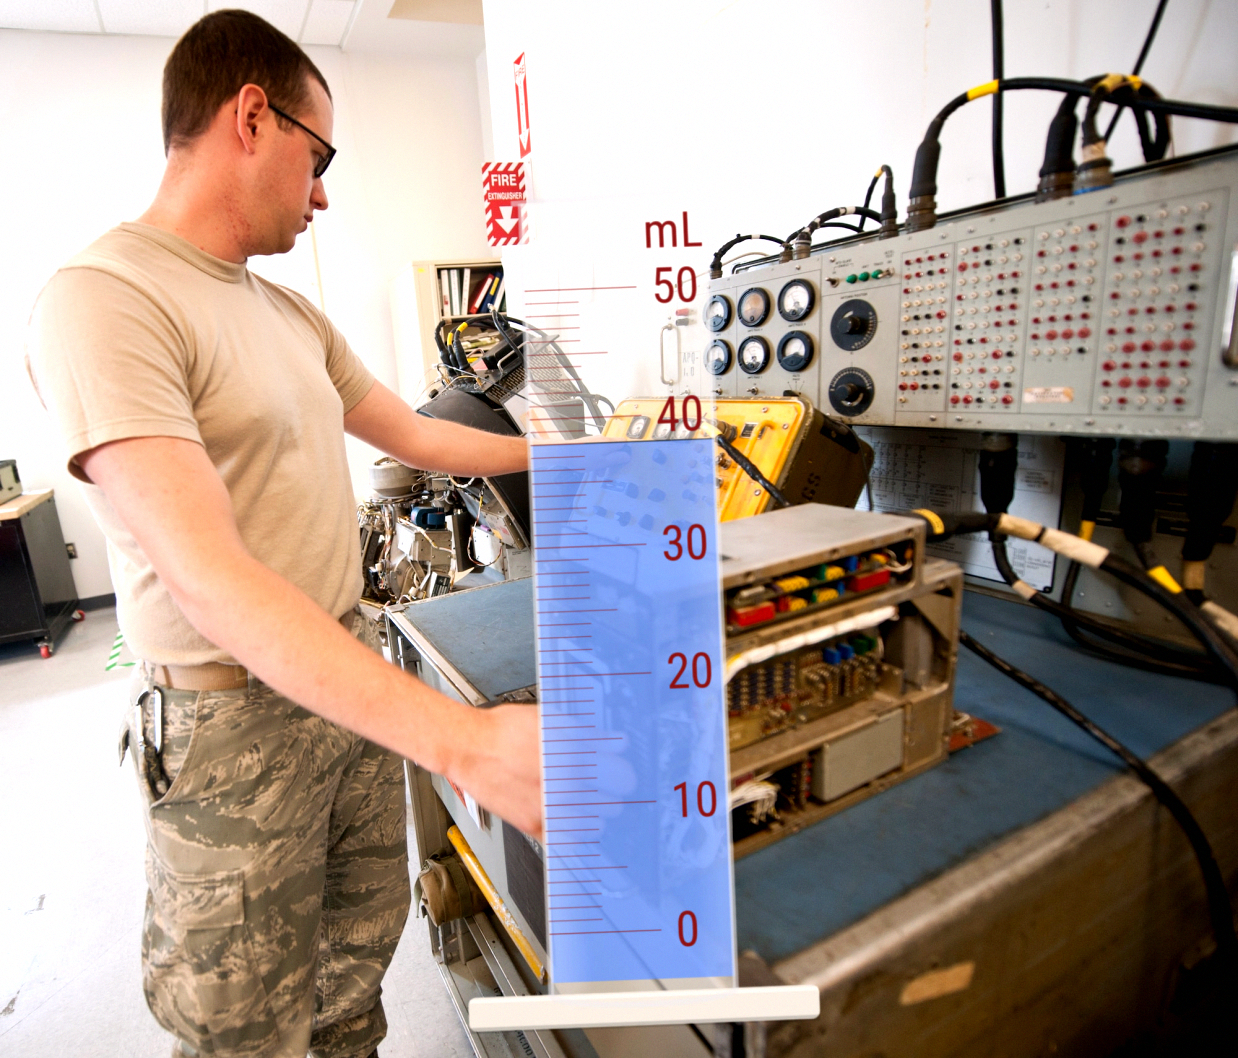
38 mL
